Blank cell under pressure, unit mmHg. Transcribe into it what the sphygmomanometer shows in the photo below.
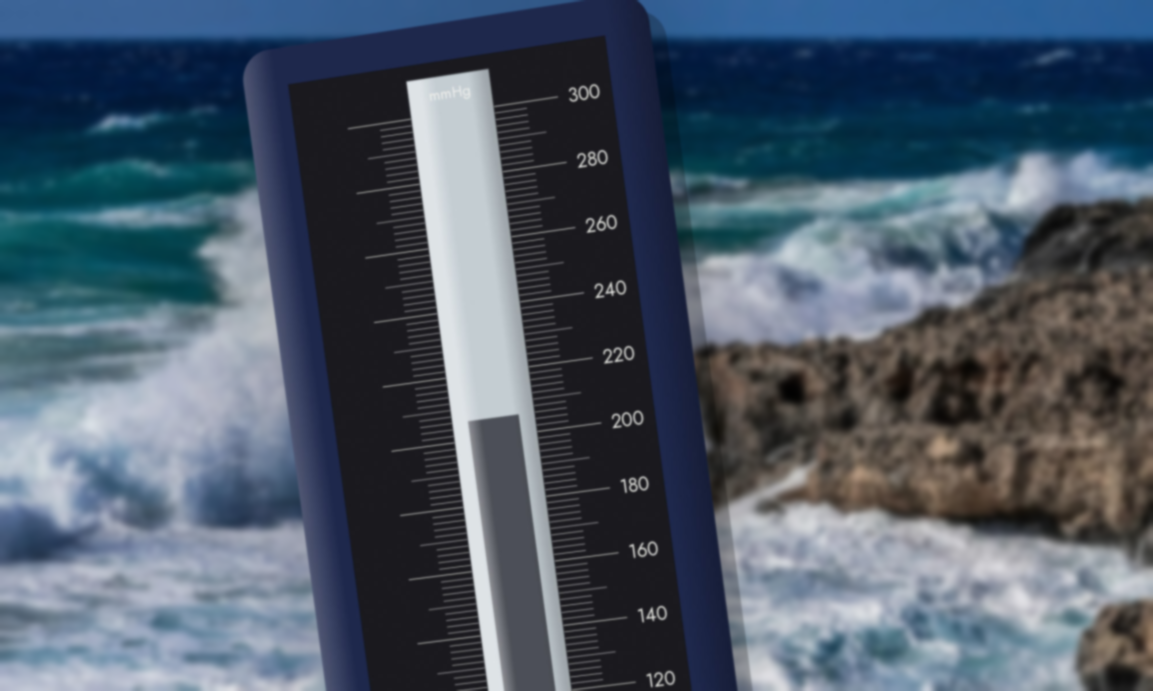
206 mmHg
